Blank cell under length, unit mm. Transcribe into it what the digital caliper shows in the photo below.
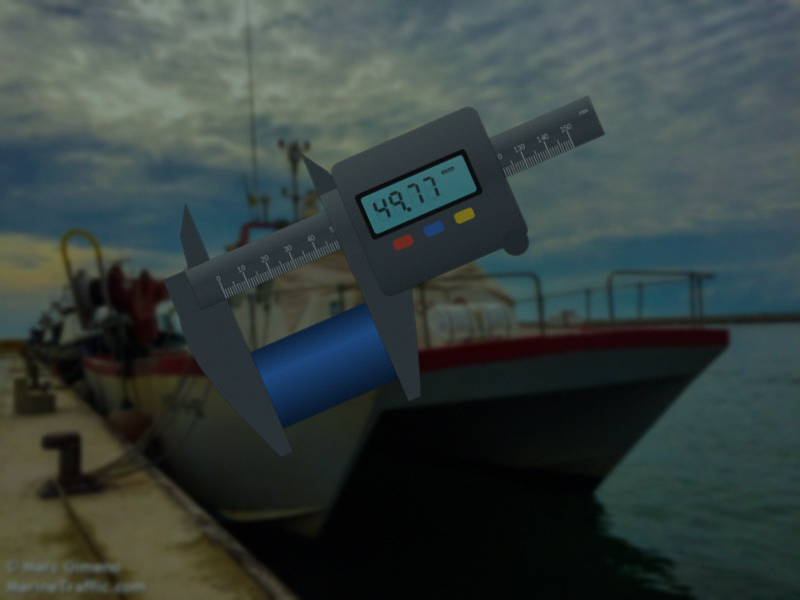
49.77 mm
